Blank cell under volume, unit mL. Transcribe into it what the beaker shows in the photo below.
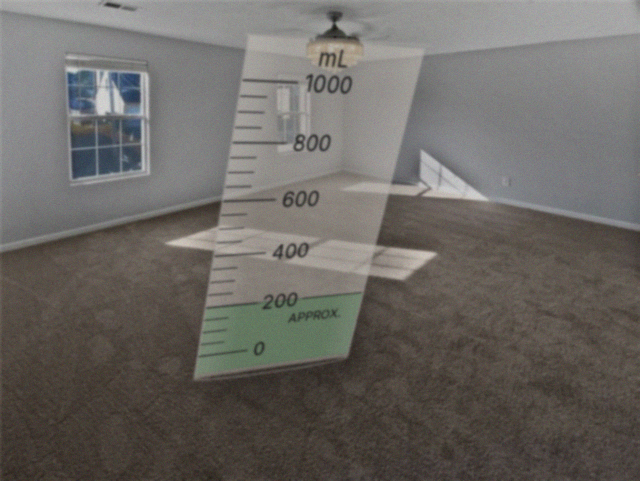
200 mL
